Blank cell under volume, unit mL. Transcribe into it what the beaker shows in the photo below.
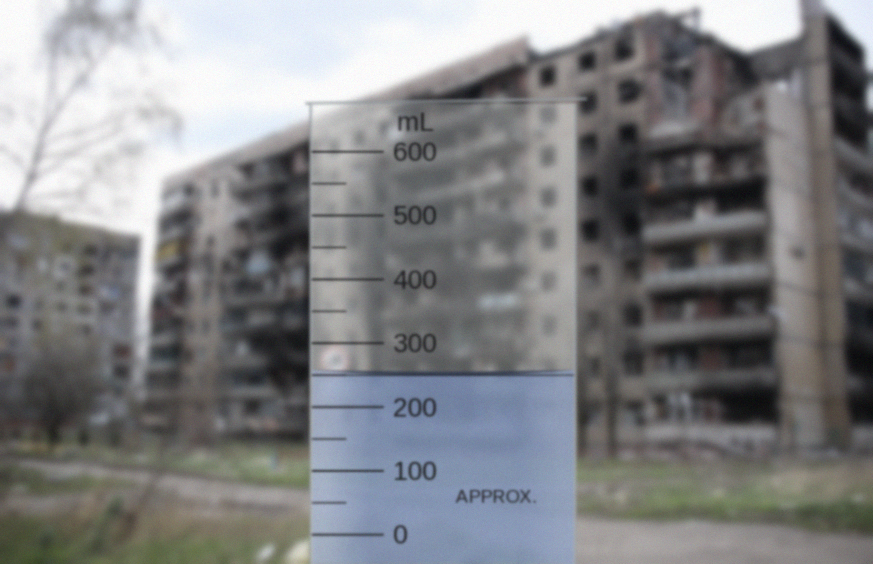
250 mL
